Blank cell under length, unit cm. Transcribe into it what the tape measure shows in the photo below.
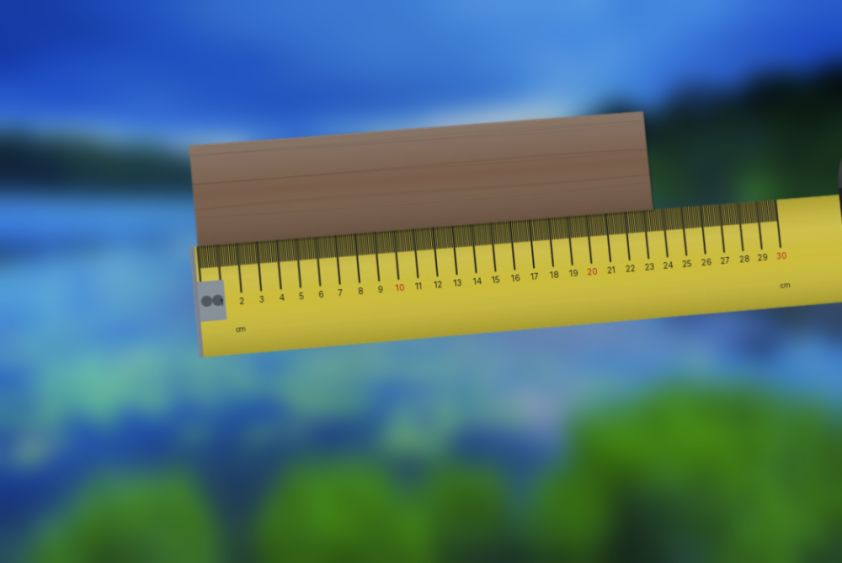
23.5 cm
